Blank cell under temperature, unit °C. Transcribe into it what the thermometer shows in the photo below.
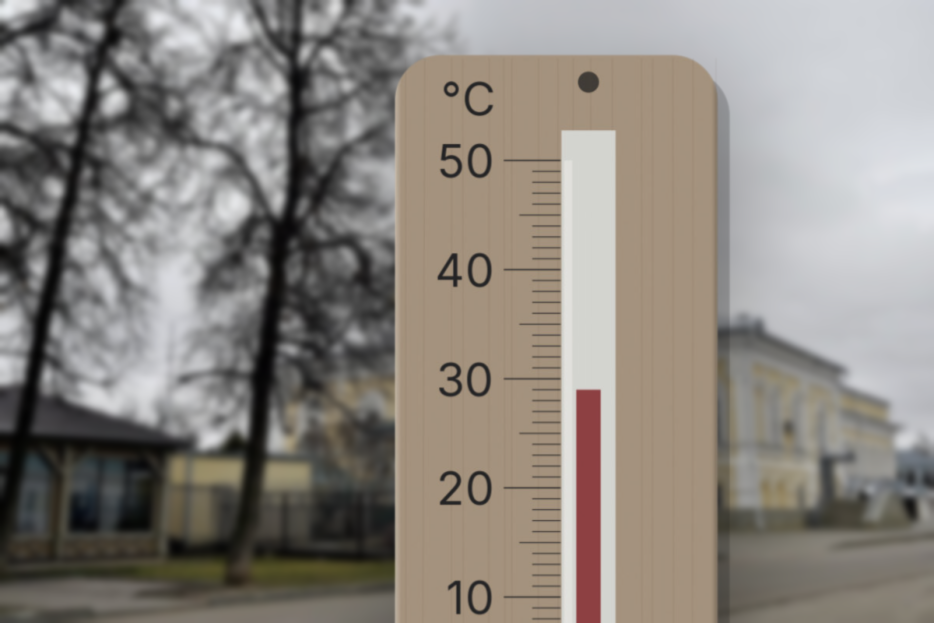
29 °C
